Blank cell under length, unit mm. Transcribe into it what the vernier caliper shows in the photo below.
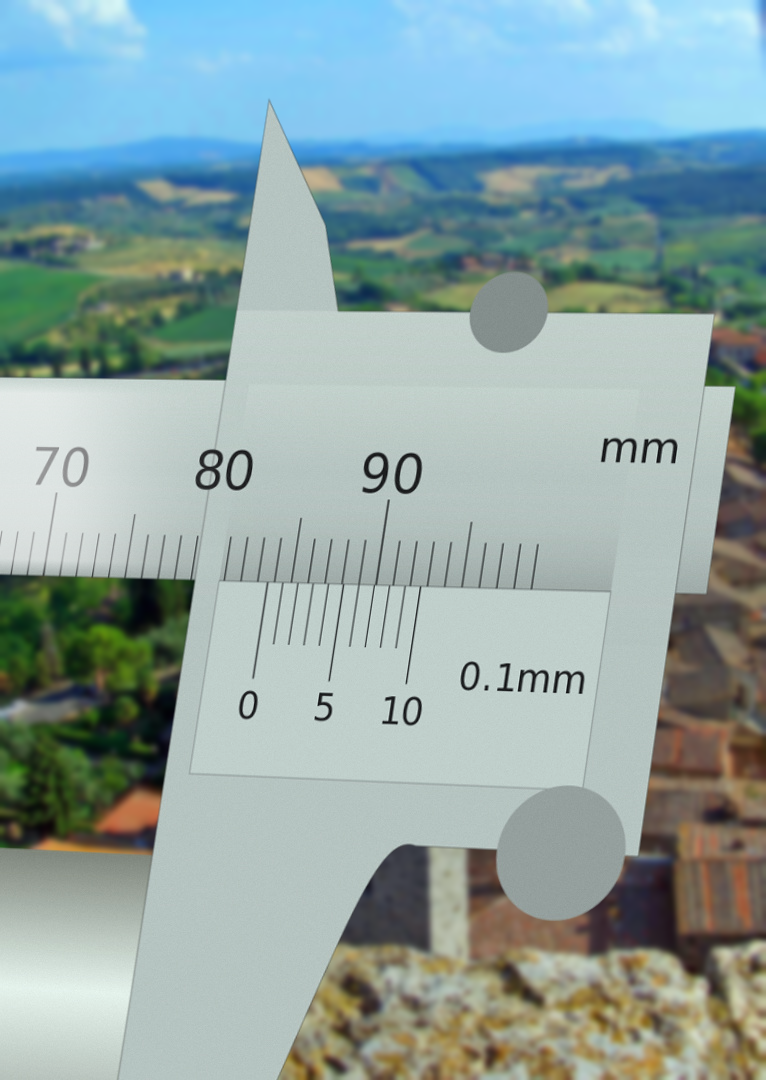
83.6 mm
